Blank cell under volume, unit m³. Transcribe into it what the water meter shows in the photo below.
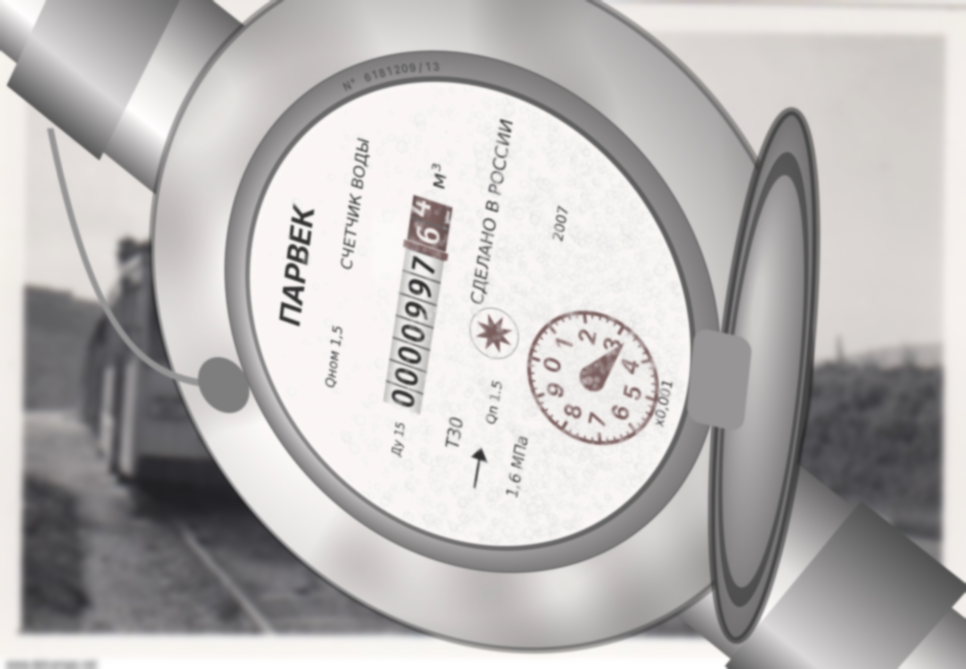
997.643 m³
